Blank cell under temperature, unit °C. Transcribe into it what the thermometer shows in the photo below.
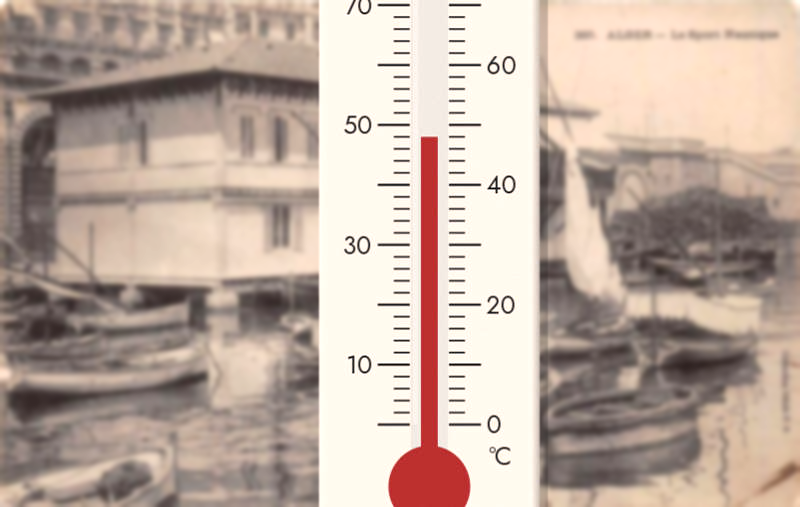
48 °C
